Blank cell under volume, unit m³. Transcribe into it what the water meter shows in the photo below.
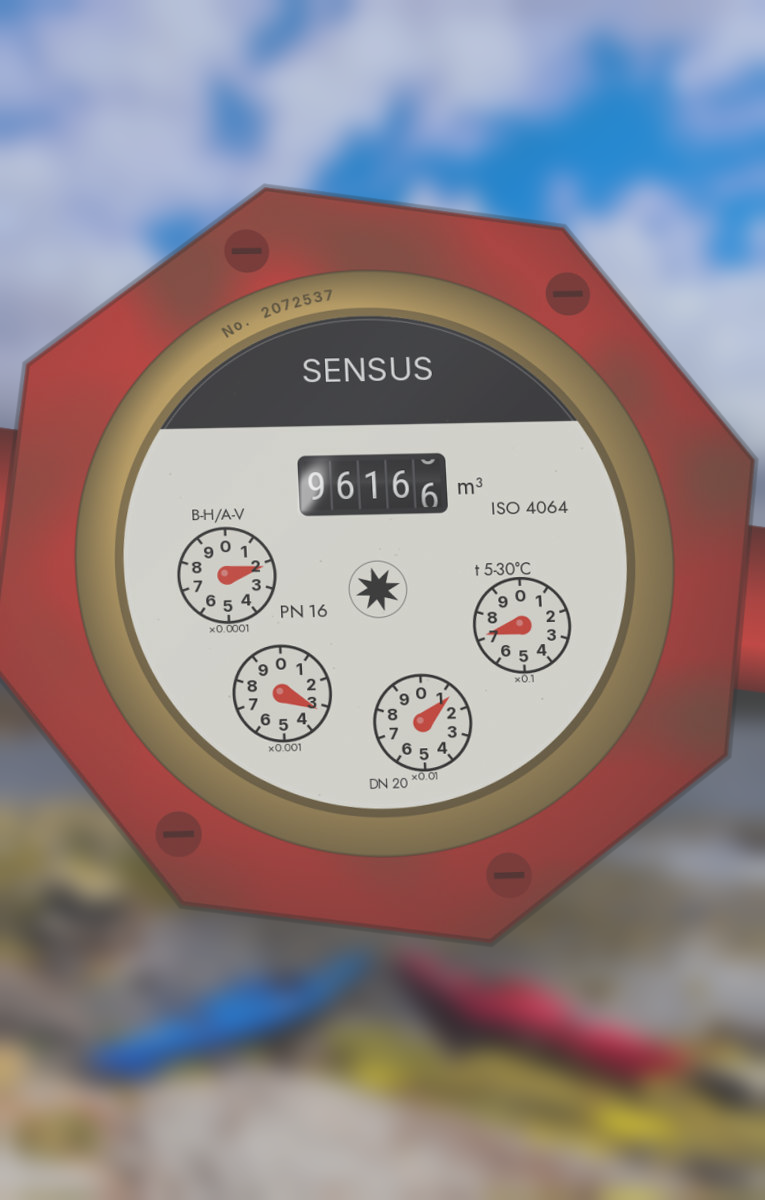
96165.7132 m³
